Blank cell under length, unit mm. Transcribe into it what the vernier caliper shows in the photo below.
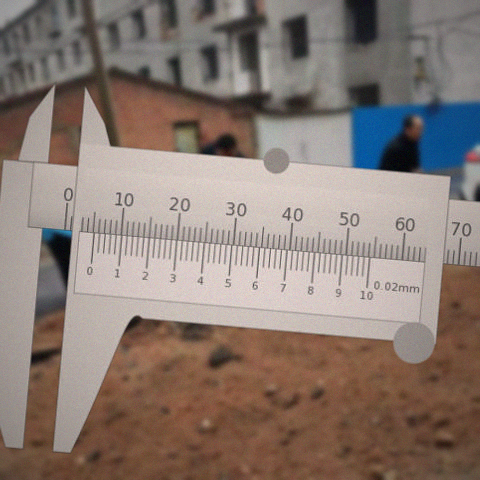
5.2 mm
